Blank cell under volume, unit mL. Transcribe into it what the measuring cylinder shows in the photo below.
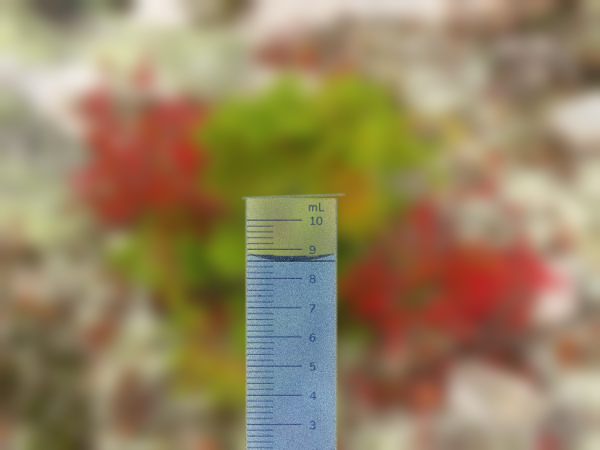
8.6 mL
